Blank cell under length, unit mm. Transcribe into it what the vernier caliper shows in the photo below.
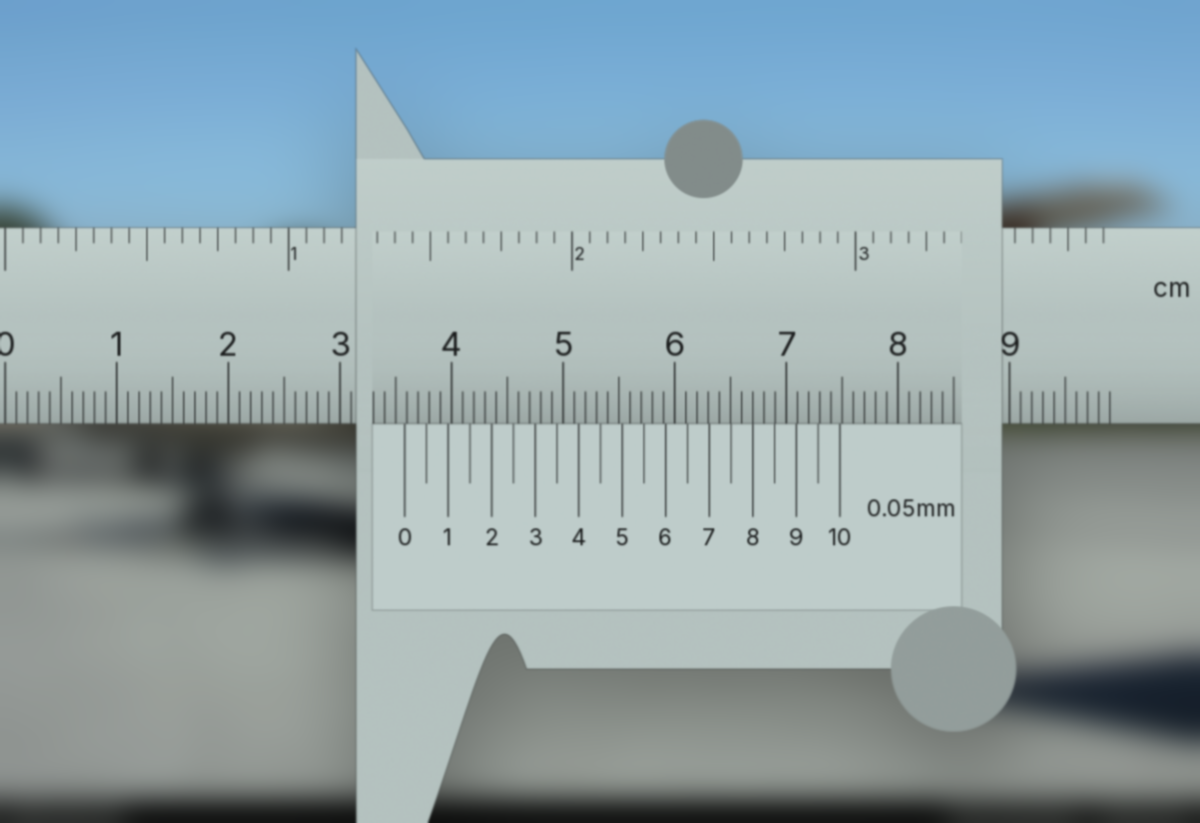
35.8 mm
